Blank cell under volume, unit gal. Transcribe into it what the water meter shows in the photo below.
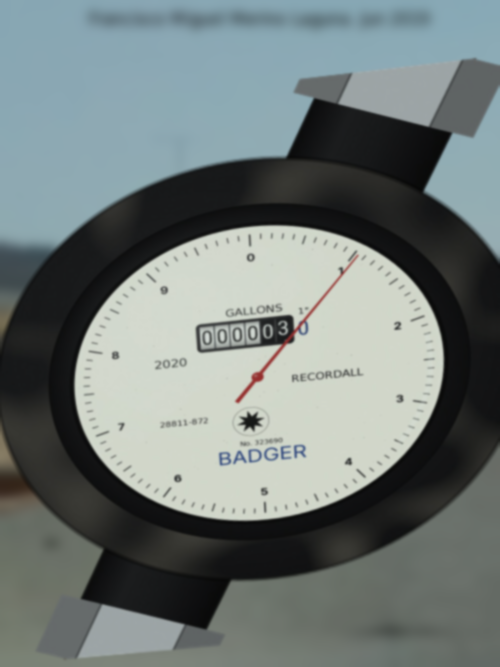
31.0 gal
